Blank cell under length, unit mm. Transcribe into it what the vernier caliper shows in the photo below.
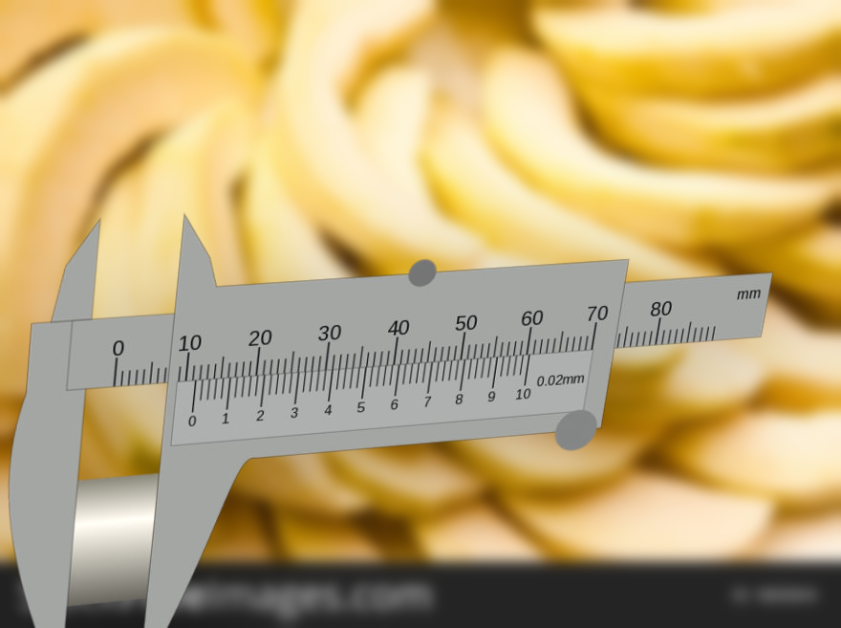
11.4 mm
